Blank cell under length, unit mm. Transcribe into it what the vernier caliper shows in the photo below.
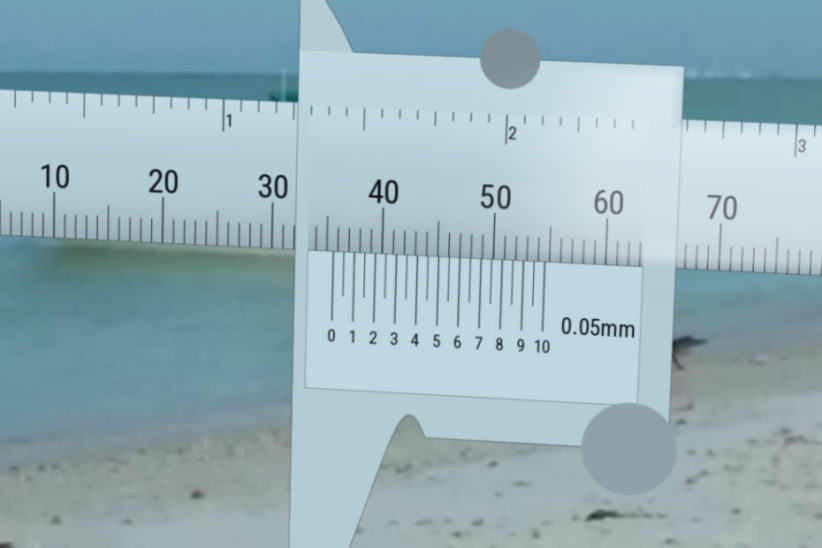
35.6 mm
